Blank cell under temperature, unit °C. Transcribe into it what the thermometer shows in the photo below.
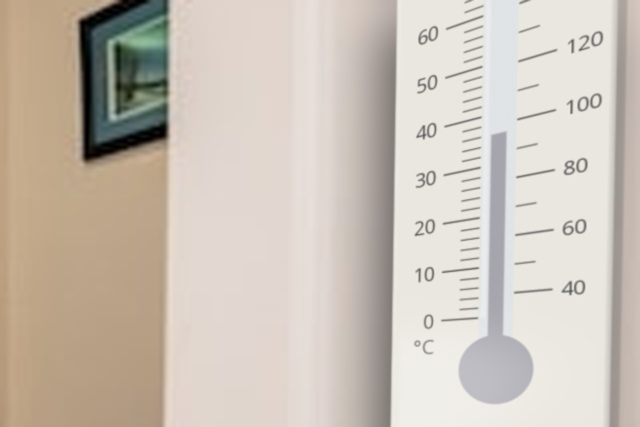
36 °C
